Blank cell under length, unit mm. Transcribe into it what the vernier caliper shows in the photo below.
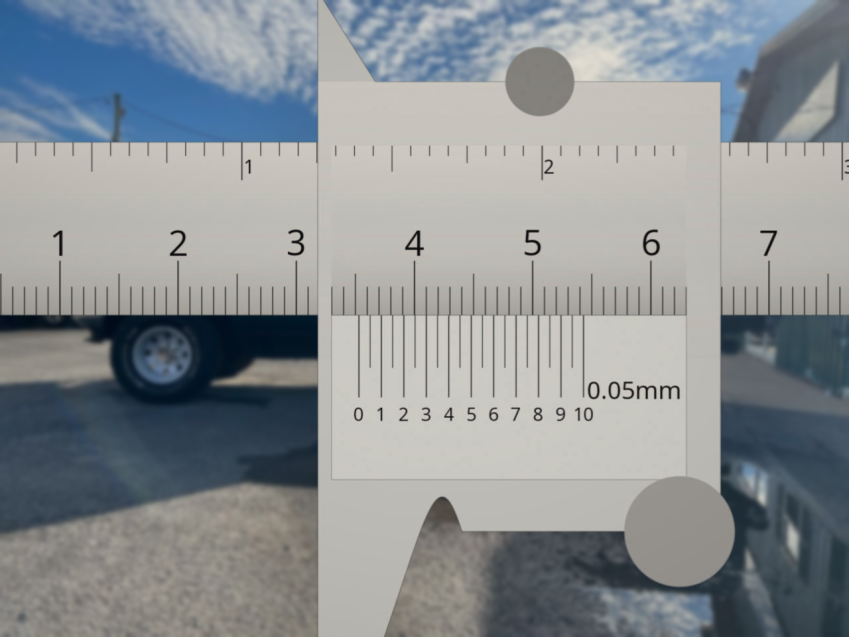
35.3 mm
